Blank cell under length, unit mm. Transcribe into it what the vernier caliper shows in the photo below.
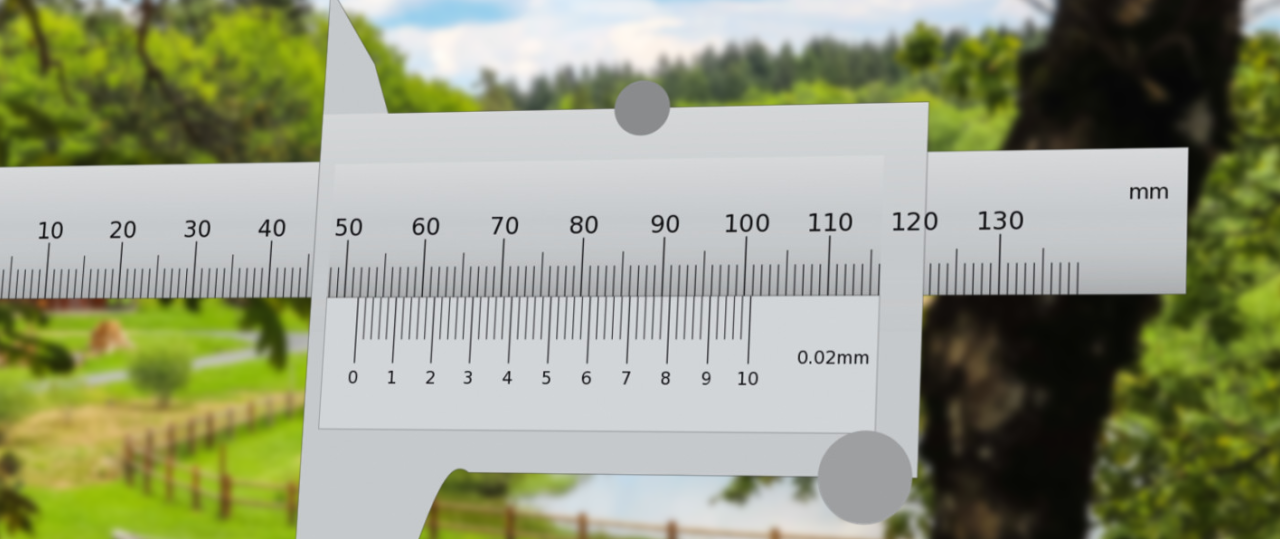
51.8 mm
